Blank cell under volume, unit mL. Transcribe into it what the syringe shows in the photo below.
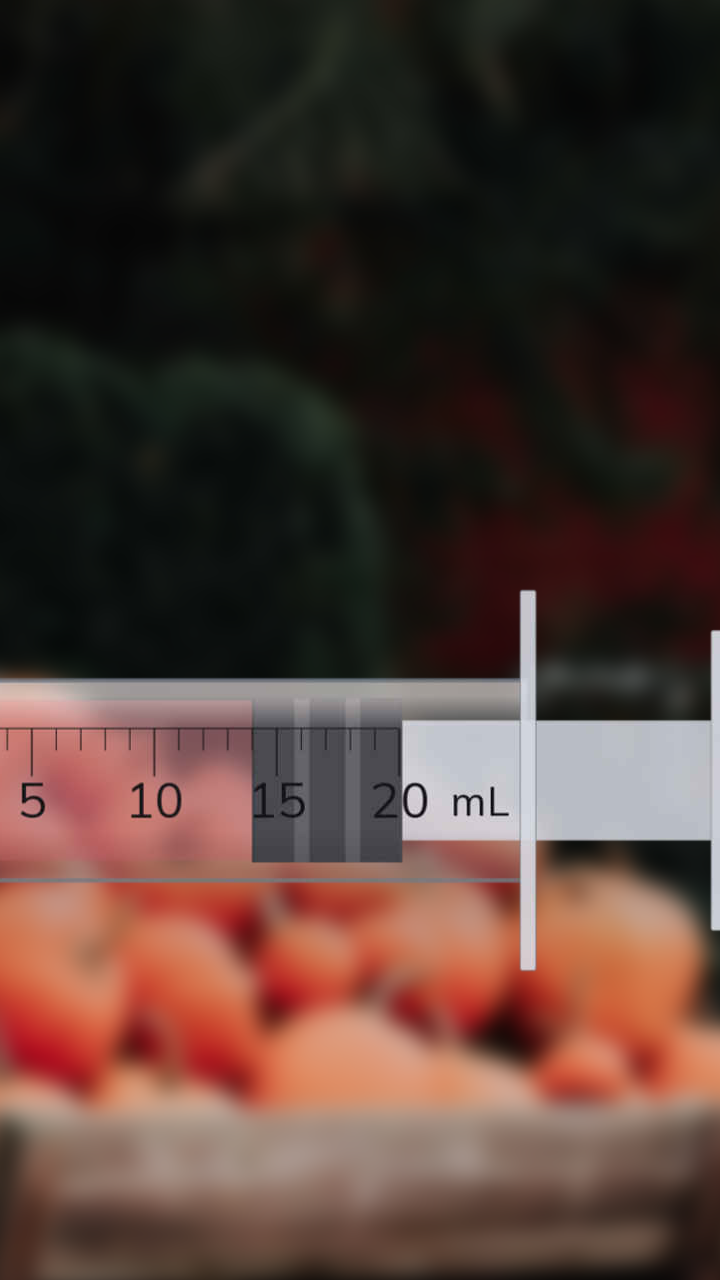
14 mL
